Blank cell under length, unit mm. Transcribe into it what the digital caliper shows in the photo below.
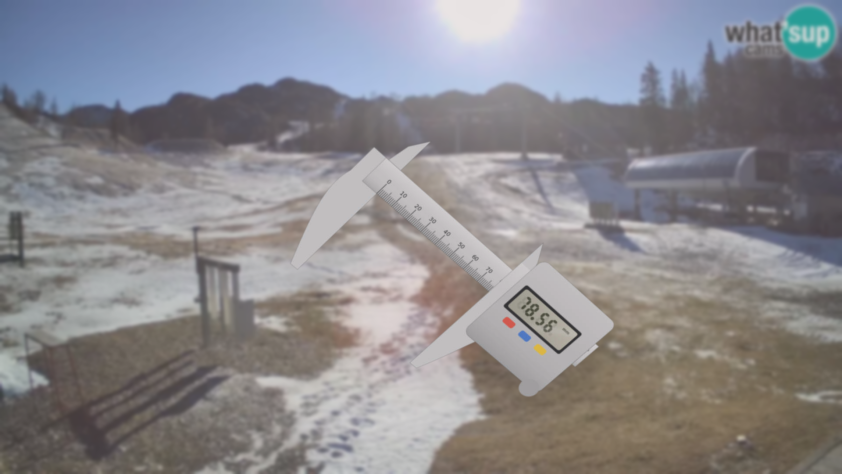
78.56 mm
